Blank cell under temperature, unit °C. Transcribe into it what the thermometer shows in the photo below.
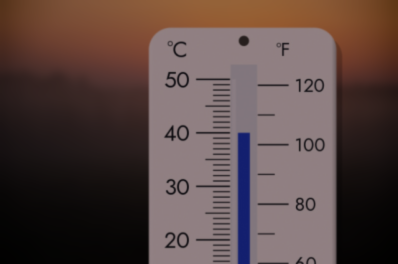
40 °C
